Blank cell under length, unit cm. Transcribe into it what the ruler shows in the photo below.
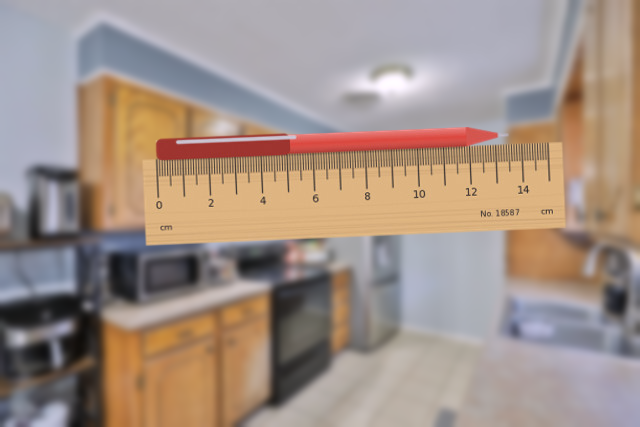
13.5 cm
